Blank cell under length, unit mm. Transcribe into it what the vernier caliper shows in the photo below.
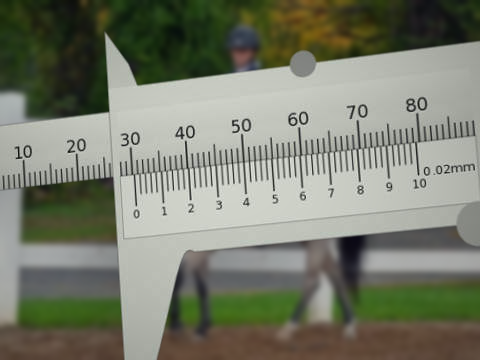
30.4 mm
